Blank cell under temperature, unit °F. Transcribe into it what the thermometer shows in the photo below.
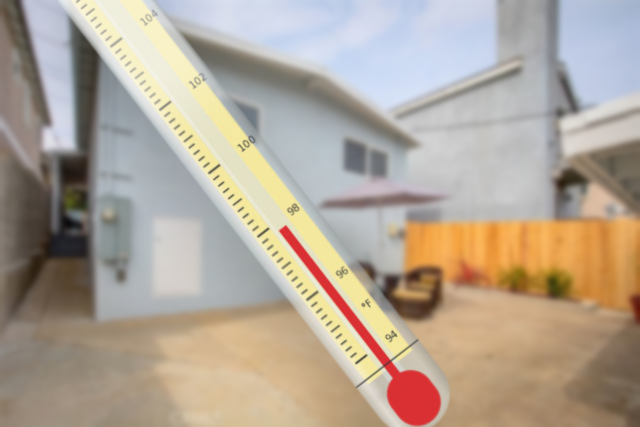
97.8 °F
